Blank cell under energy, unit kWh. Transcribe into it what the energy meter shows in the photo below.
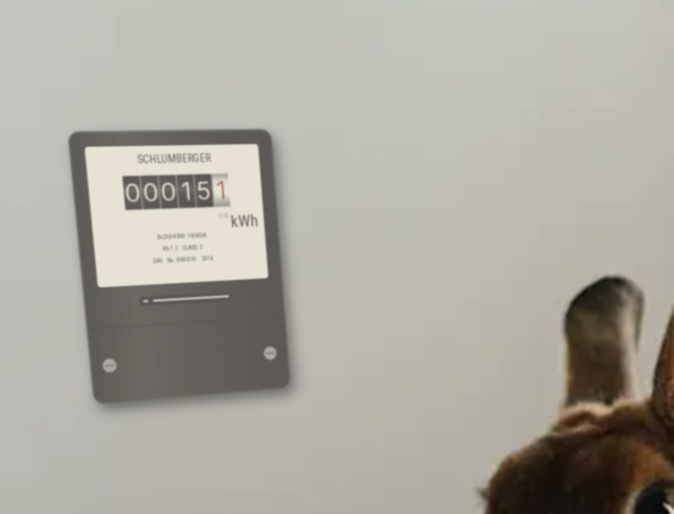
15.1 kWh
